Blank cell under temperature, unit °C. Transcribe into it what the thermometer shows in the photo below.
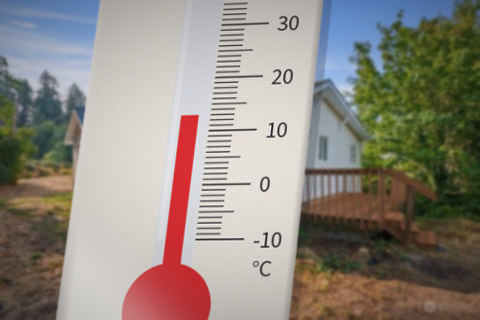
13 °C
